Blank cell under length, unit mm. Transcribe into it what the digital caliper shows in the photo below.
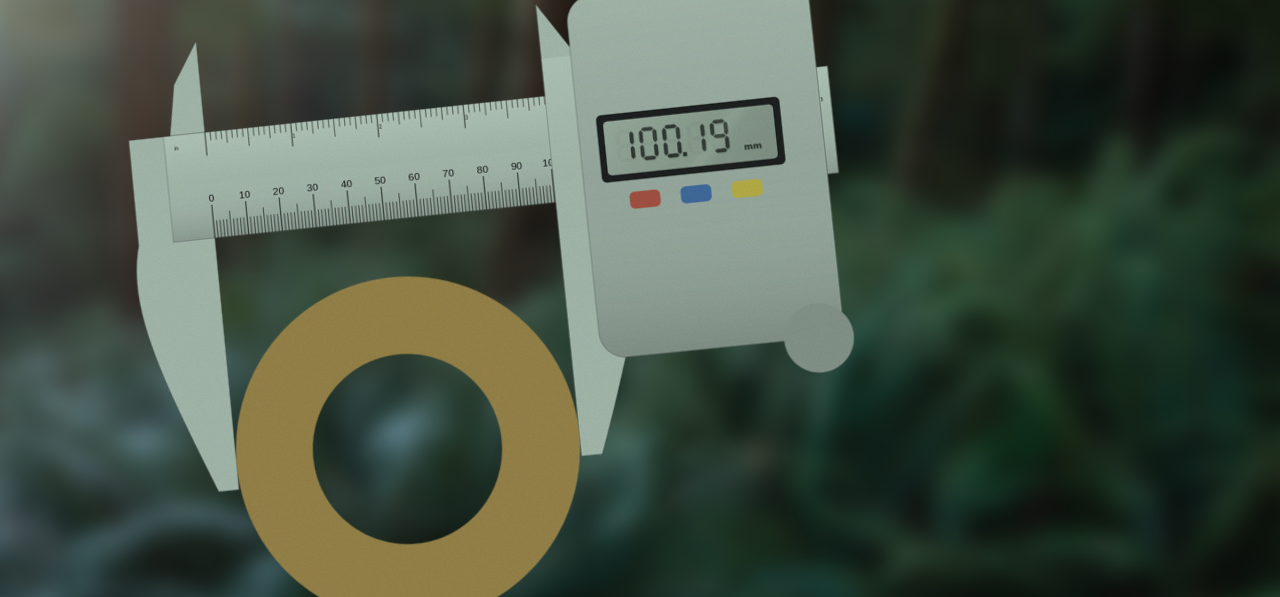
100.19 mm
